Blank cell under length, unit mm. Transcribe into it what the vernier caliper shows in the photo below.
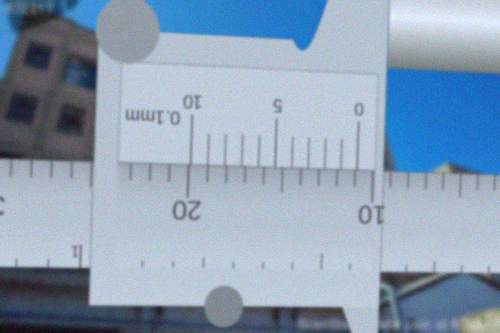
10.9 mm
